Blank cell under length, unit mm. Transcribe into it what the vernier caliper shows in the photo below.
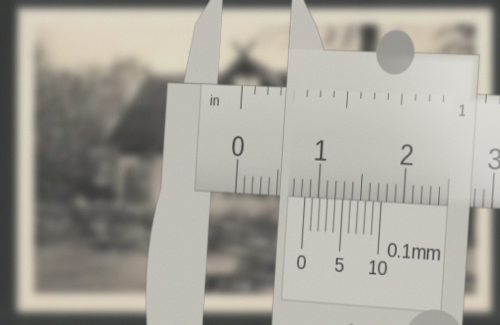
8.4 mm
